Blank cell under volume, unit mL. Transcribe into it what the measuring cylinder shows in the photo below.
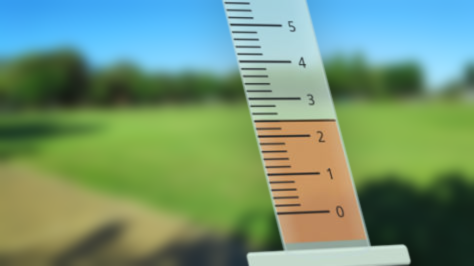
2.4 mL
